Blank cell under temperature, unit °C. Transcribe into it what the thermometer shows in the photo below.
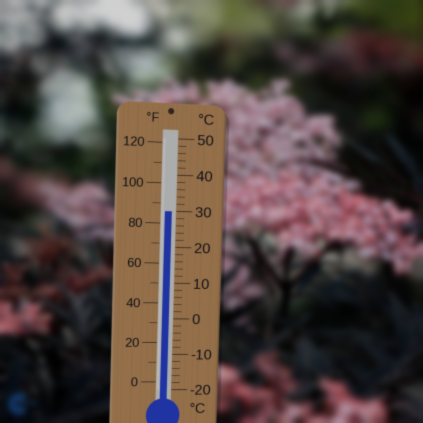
30 °C
